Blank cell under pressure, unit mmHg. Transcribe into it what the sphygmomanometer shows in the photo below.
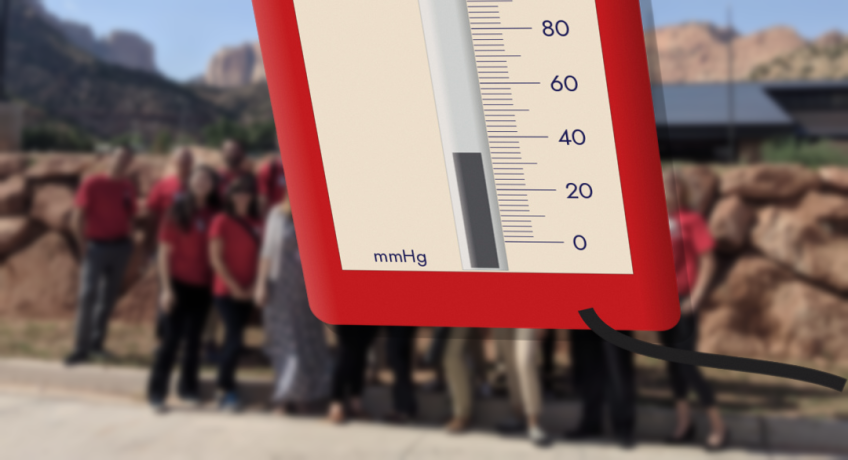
34 mmHg
